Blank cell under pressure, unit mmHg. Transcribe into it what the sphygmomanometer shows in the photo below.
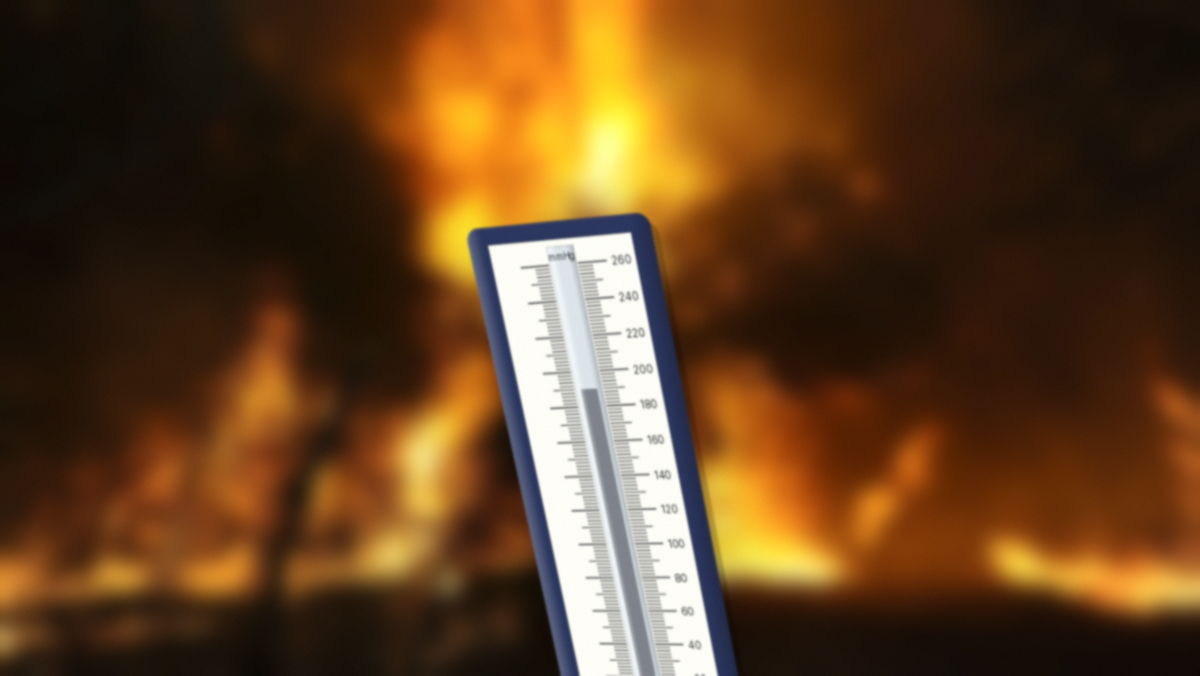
190 mmHg
